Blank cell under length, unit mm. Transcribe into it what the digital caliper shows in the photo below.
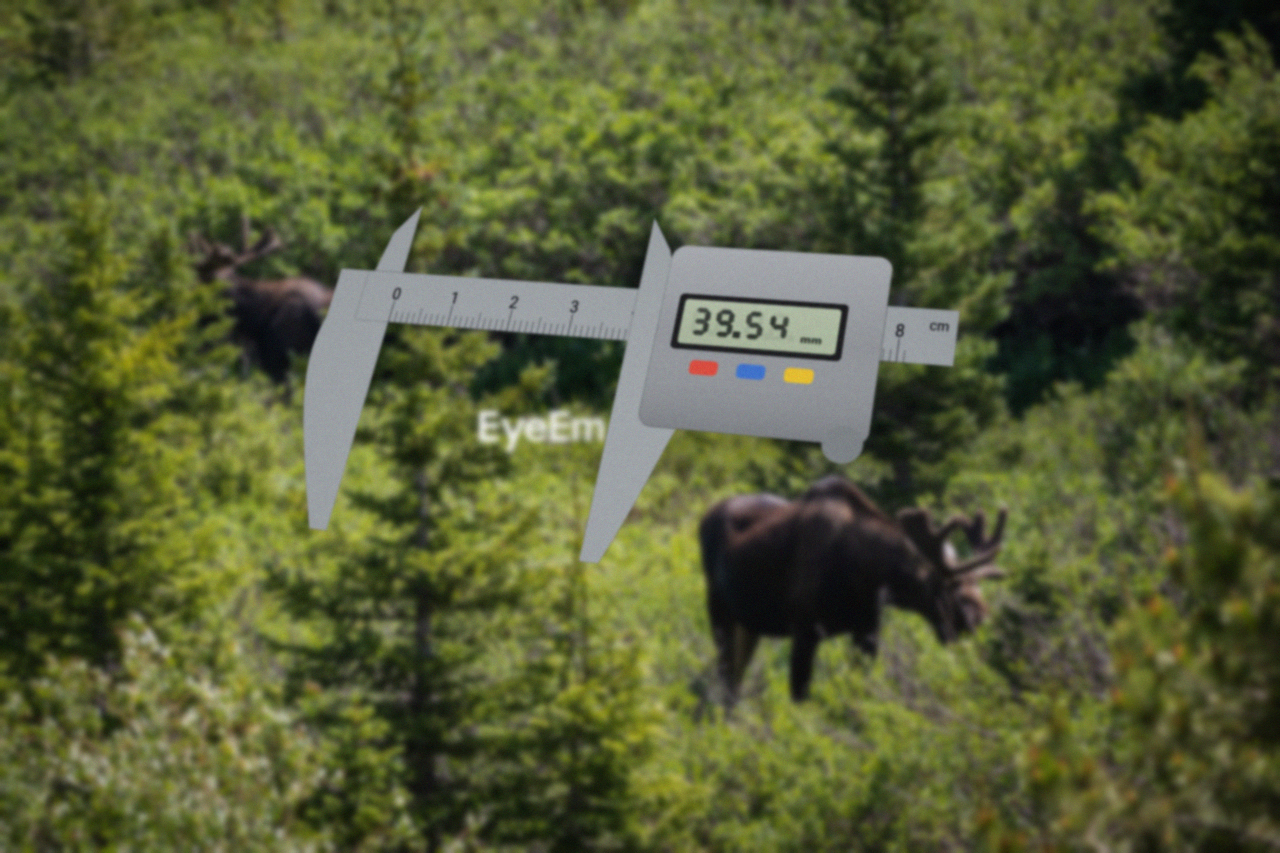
39.54 mm
